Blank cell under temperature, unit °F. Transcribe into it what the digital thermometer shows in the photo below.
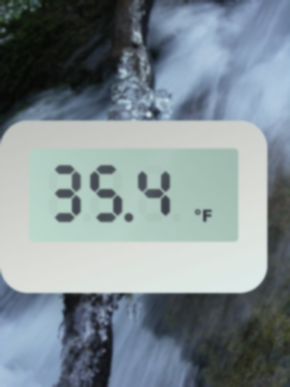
35.4 °F
